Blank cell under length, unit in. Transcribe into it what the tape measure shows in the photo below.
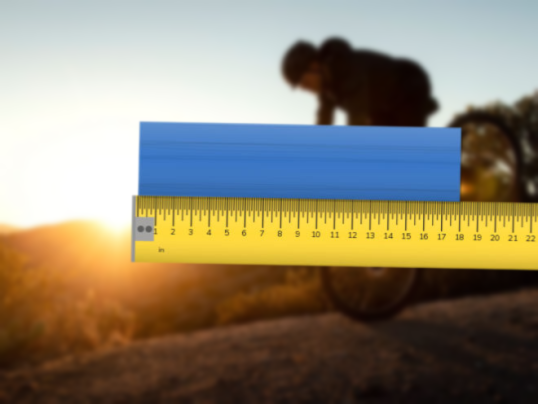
18 in
